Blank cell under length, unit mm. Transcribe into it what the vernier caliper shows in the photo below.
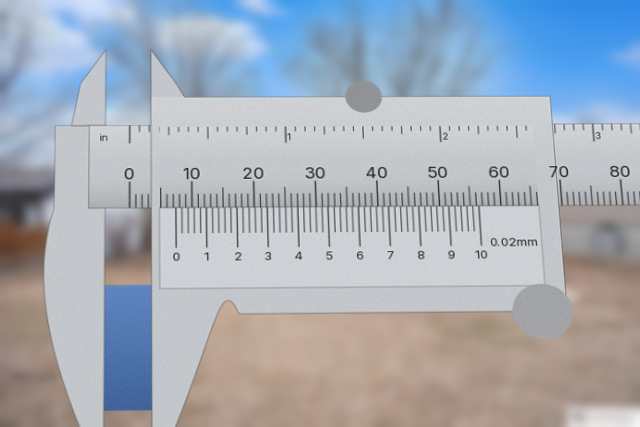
7.4 mm
